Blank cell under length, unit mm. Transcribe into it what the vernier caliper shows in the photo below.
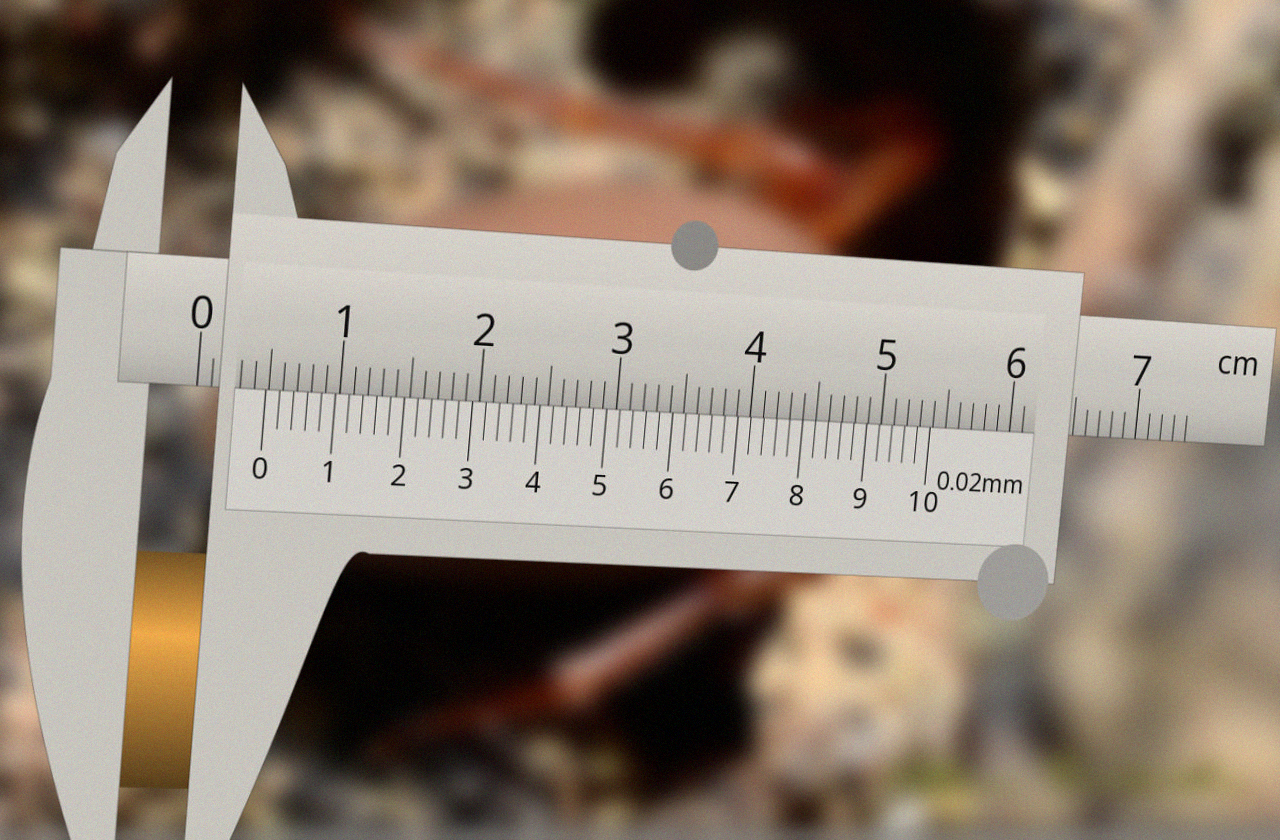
4.8 mm
